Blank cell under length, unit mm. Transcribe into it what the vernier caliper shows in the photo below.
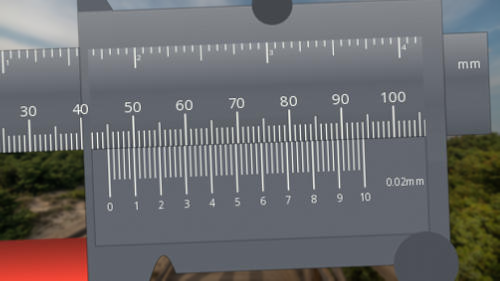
45.0 mm
